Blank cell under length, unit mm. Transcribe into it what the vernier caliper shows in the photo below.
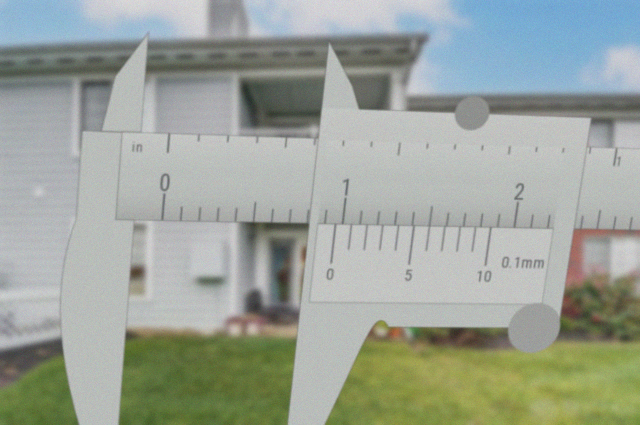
9.6 mm
